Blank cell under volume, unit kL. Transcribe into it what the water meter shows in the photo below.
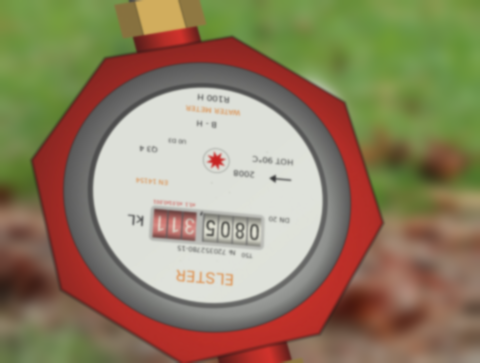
805.311 kL
